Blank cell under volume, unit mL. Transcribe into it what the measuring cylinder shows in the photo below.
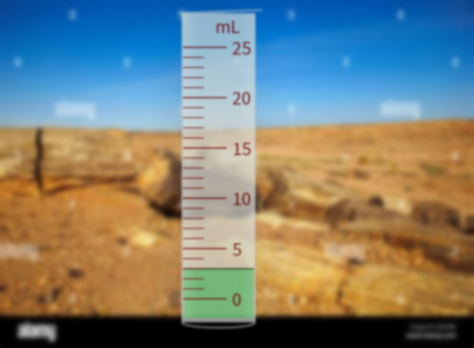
3 mL
